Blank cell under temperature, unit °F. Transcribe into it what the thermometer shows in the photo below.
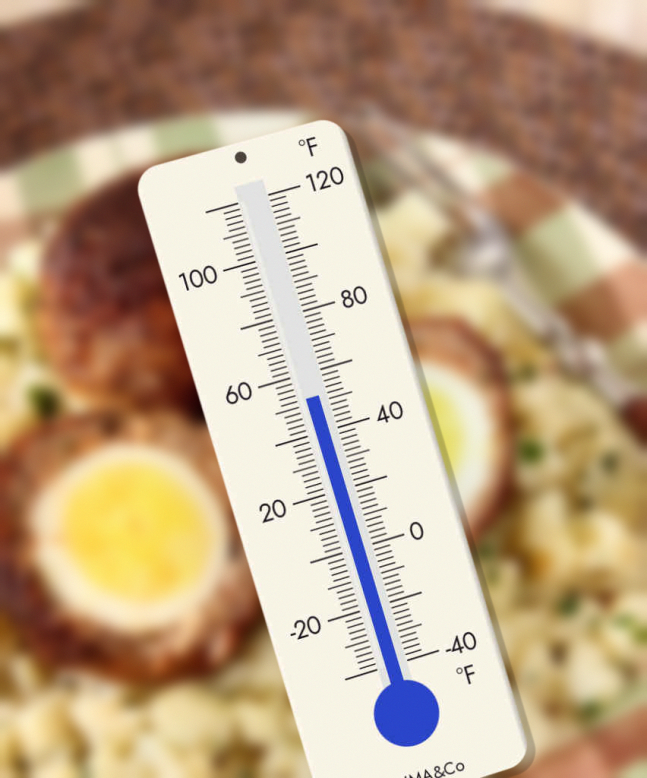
52 °F
